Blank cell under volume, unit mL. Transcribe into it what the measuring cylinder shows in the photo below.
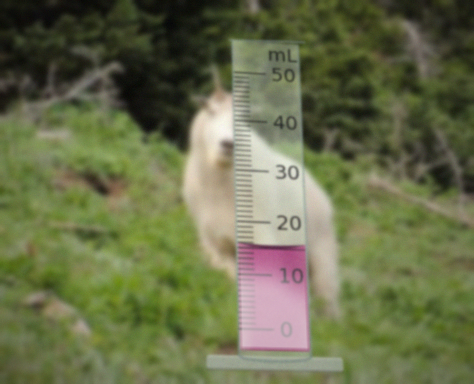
15 mL
